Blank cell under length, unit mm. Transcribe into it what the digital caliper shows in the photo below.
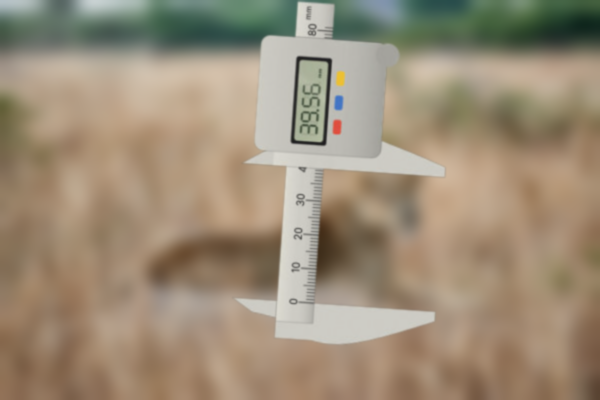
39.56 mm
